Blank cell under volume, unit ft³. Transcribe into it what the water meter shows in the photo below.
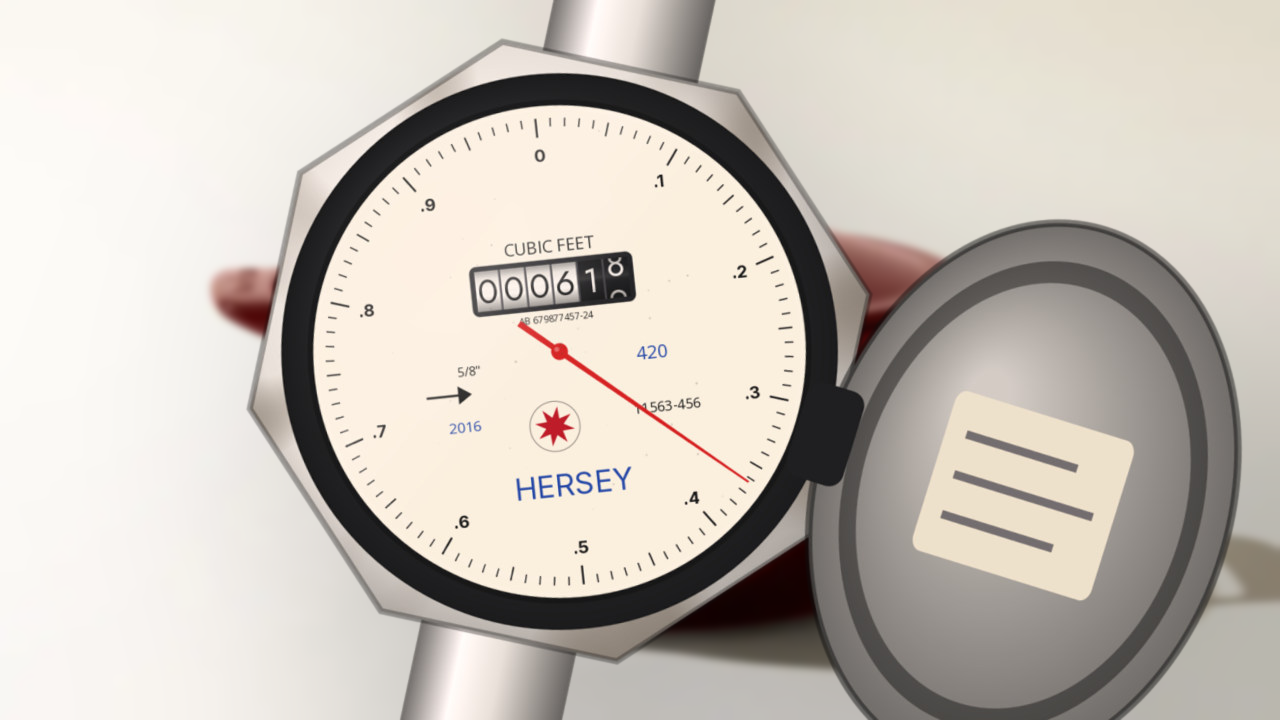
618.36 ft³
